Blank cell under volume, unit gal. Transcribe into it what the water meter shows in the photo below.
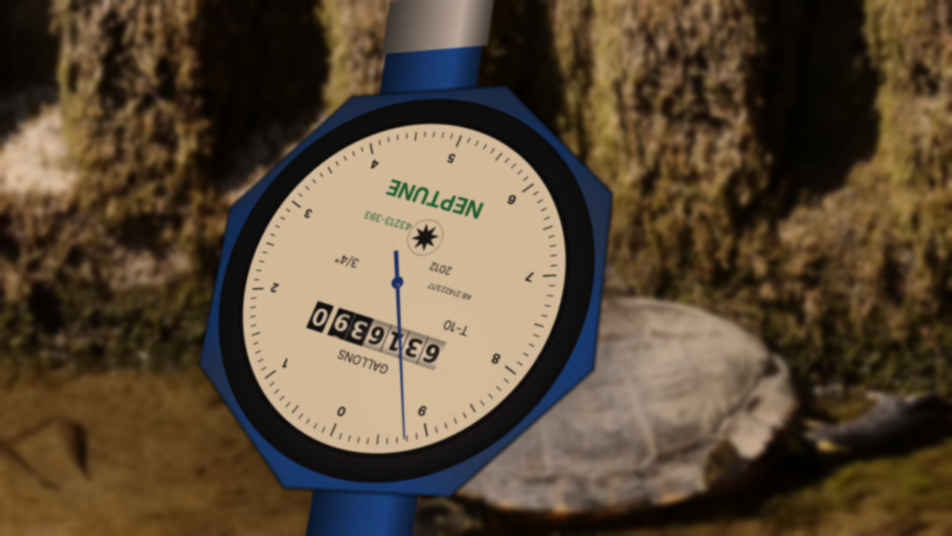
6316389.2 gal
